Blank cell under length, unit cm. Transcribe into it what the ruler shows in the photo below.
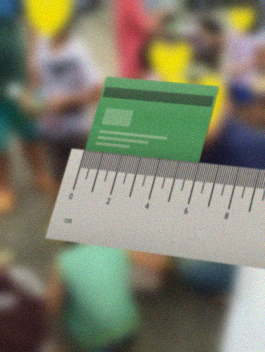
6 cm
